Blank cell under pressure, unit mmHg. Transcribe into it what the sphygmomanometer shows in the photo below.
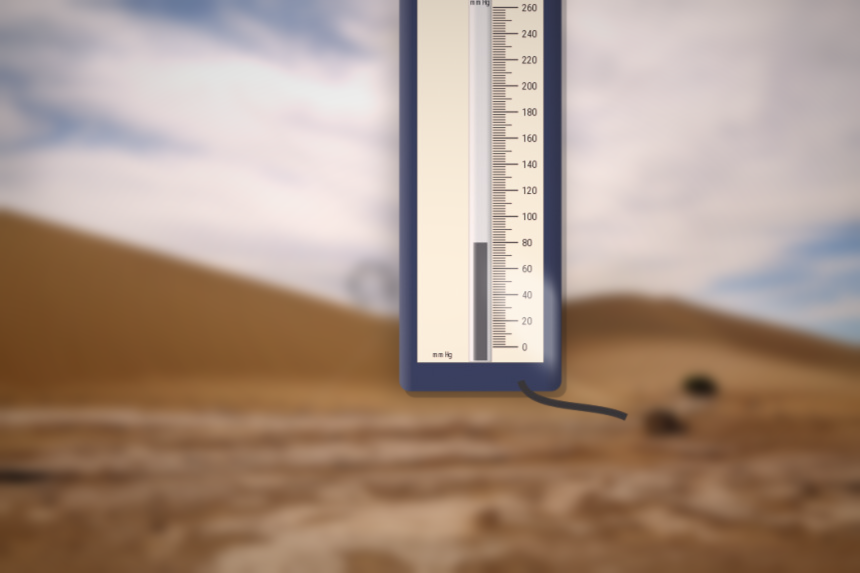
80 mmHg
